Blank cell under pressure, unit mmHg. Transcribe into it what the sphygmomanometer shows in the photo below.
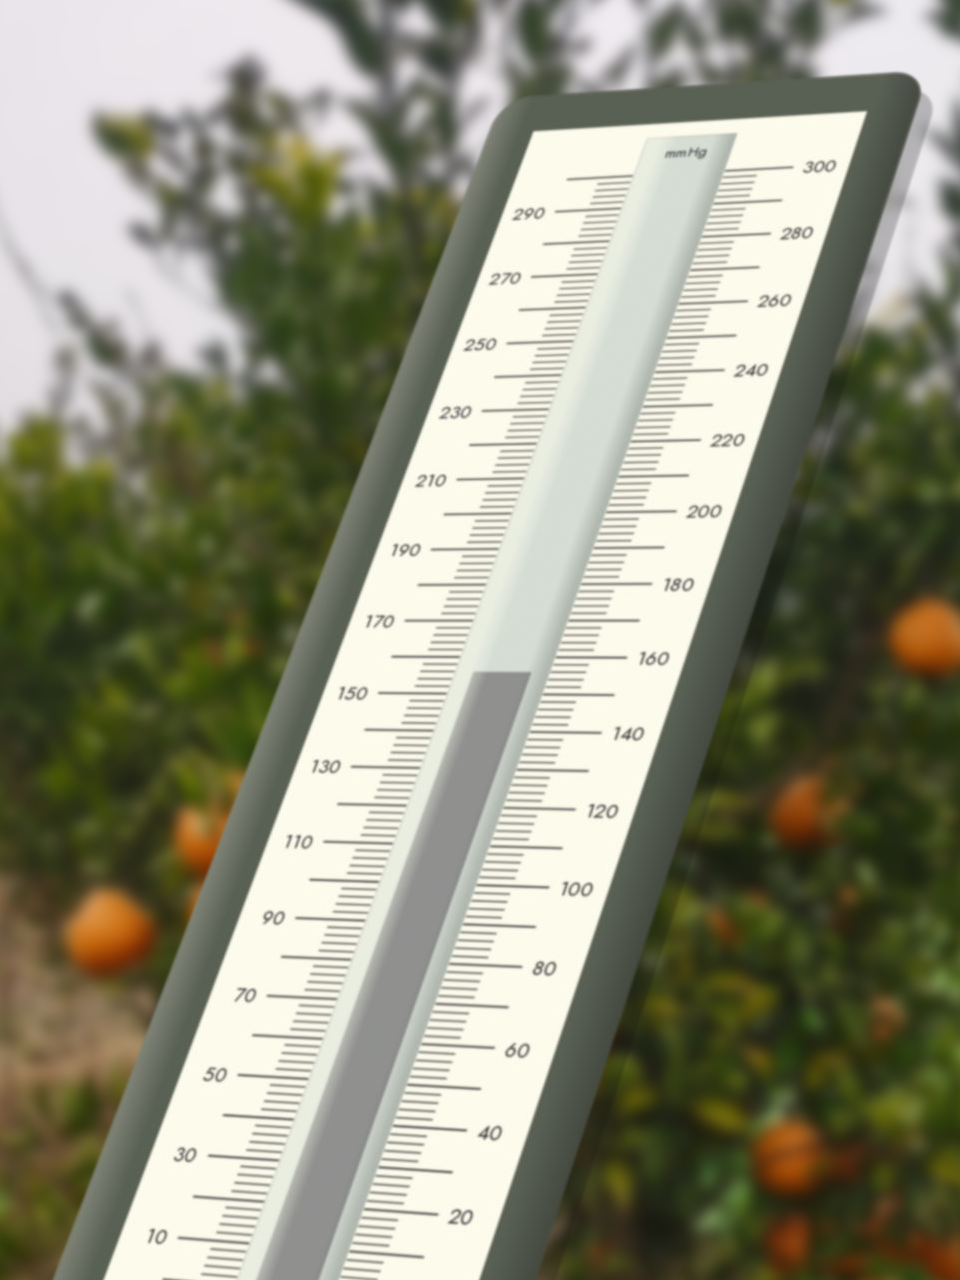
156 mmHg
